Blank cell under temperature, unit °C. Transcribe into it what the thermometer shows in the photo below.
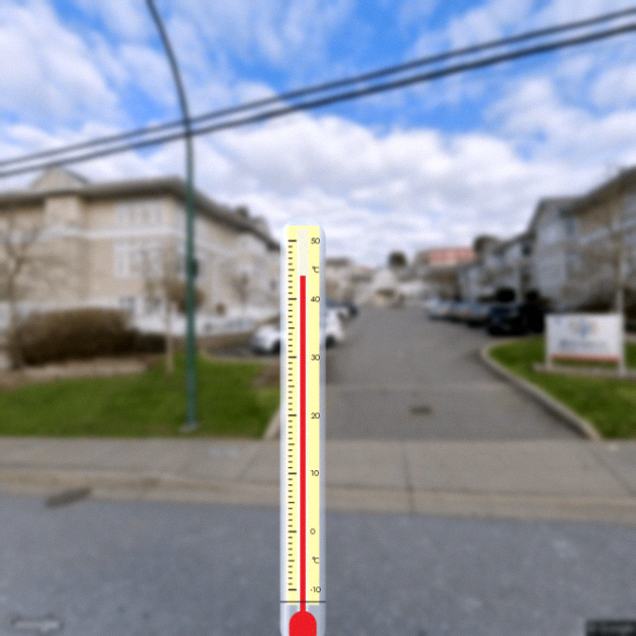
44 °C
